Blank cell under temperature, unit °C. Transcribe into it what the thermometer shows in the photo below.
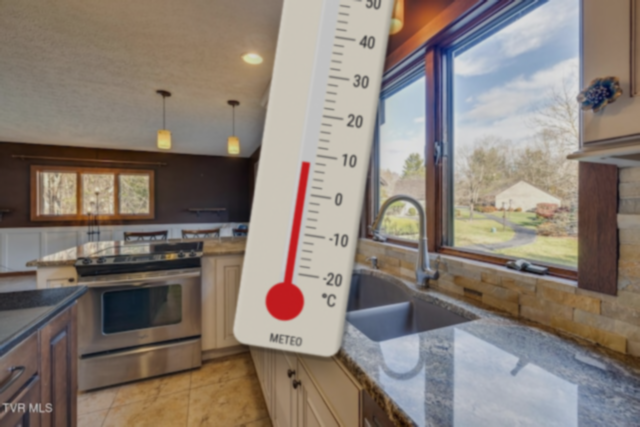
8 °C
